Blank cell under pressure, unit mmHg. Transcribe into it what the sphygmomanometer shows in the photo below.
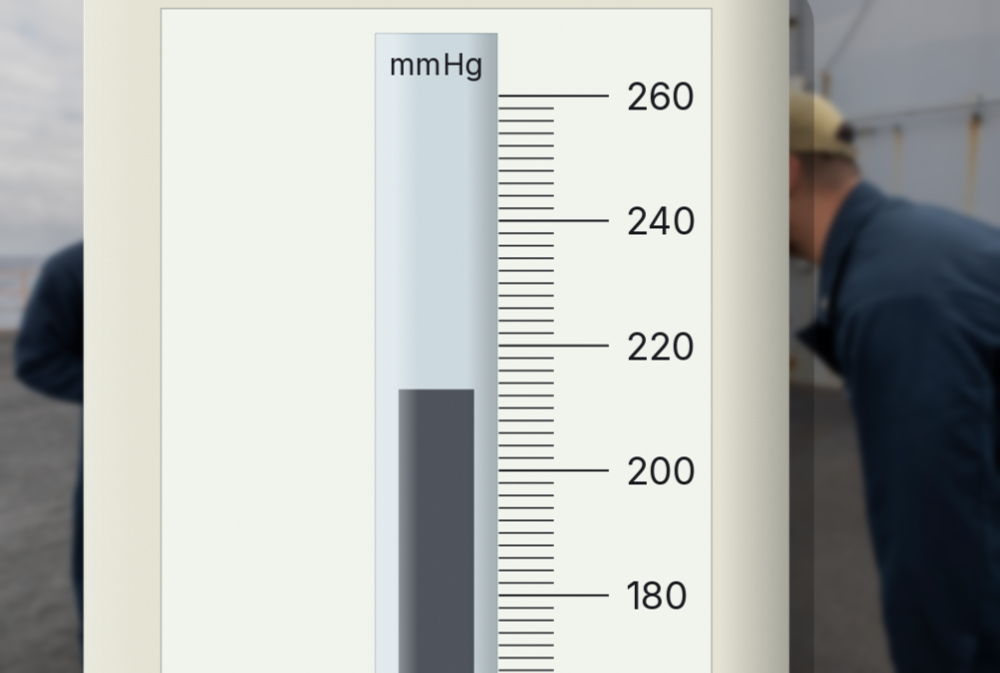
213 mmHg
